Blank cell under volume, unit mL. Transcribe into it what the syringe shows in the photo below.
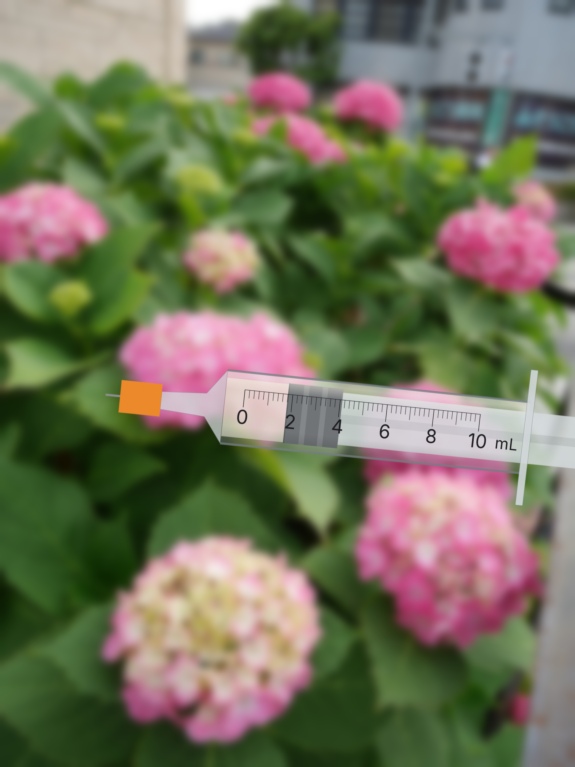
1.8 mL
